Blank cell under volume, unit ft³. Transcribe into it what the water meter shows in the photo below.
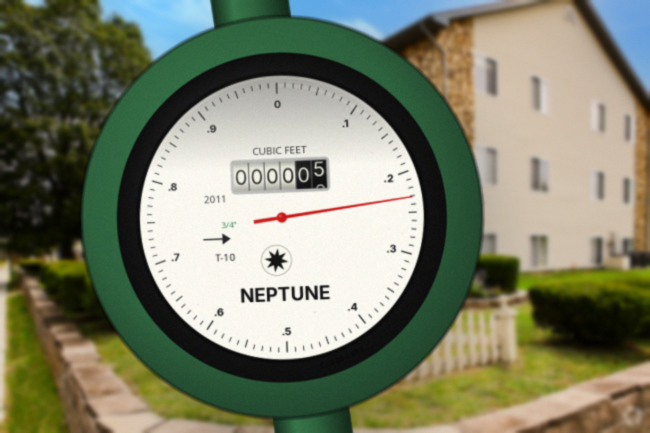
5.23 ft³
